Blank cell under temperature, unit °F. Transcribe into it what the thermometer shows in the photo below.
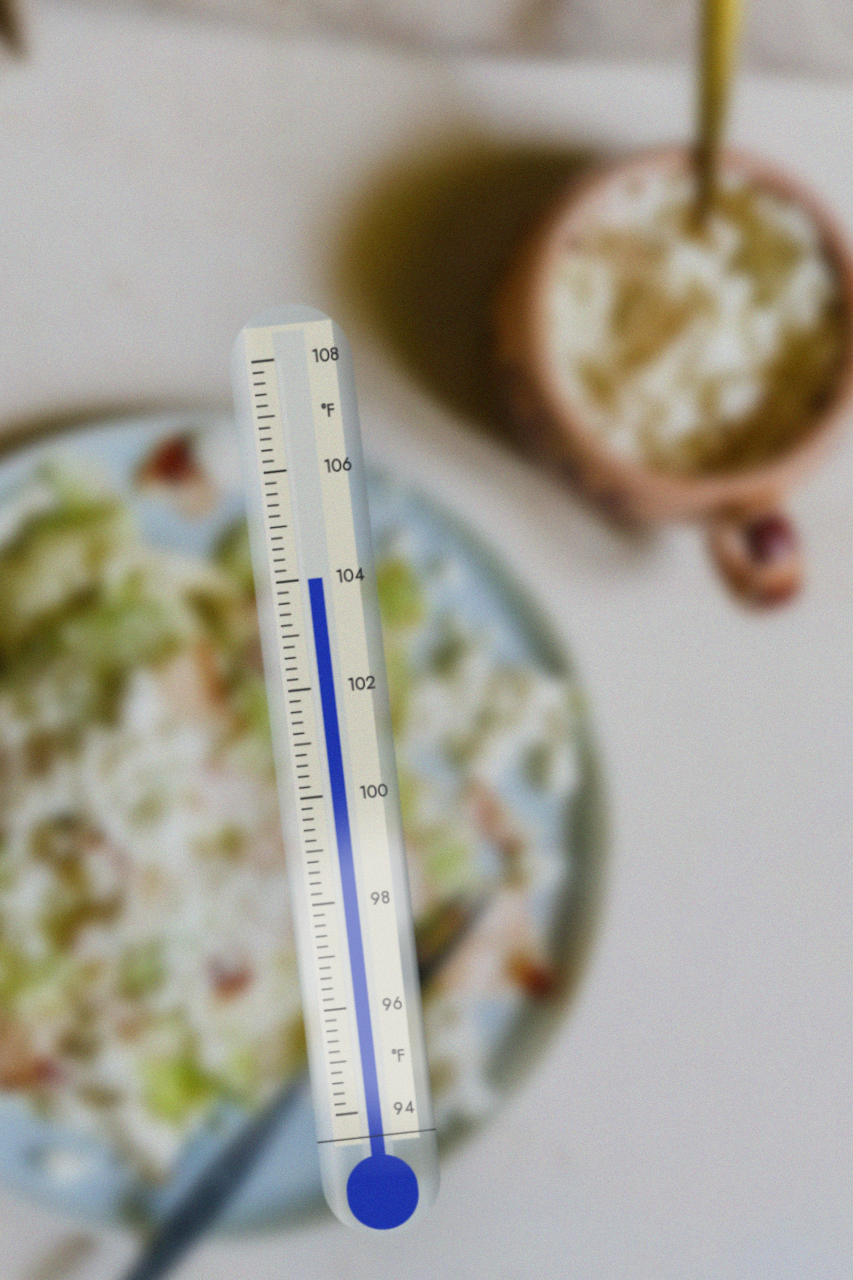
104 °F
